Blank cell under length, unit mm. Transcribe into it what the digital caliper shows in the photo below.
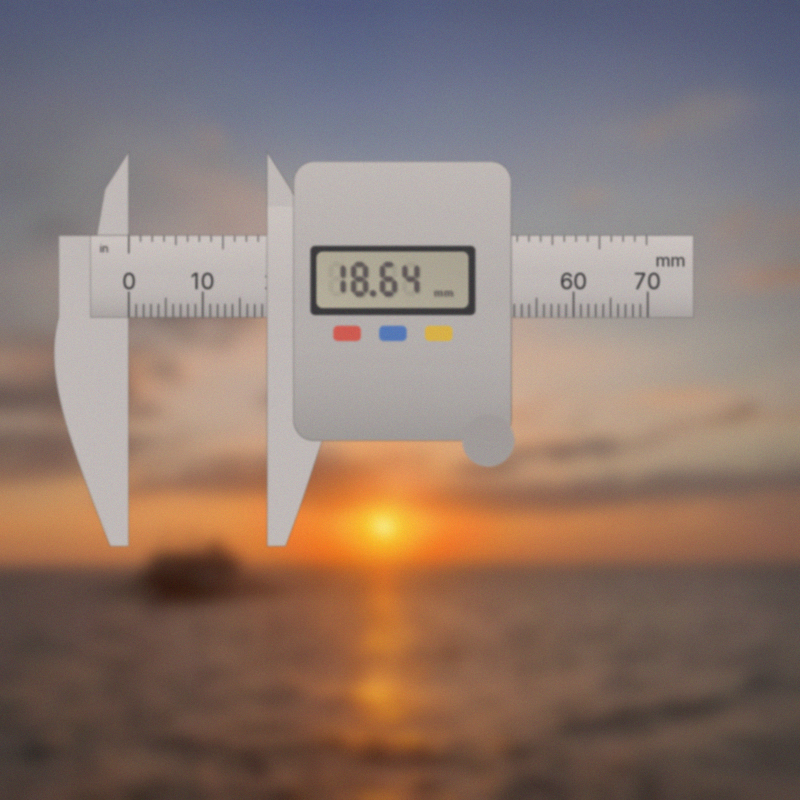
18.64 mm
